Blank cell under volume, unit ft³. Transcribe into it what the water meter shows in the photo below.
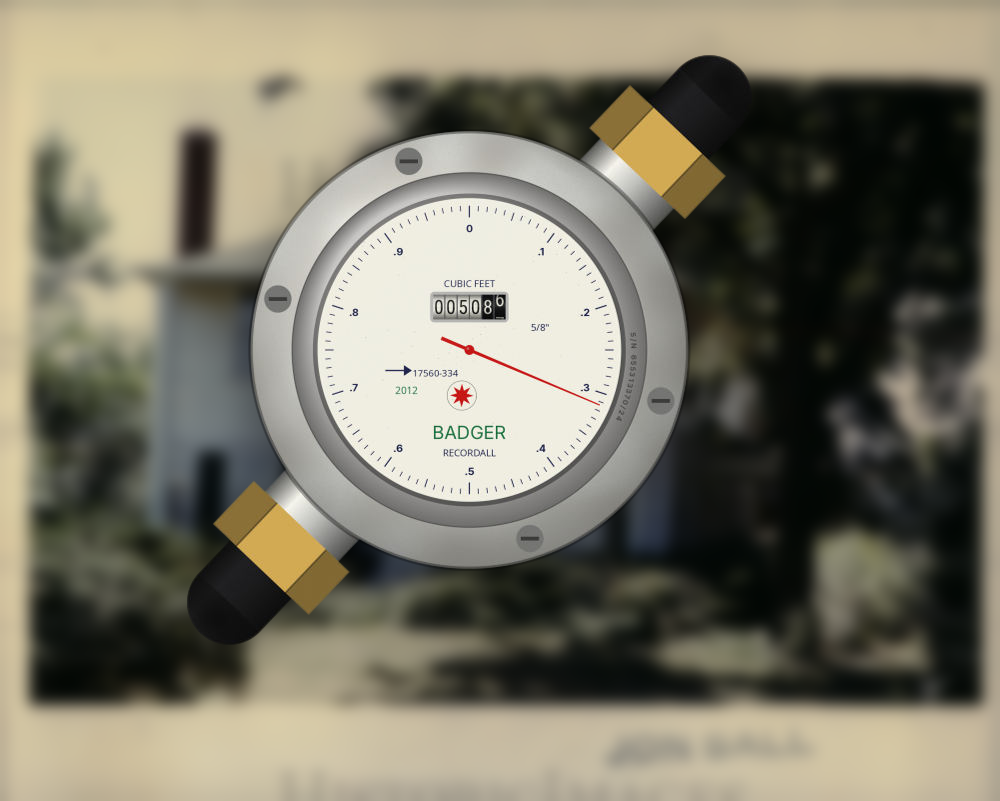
5086.31 ft³
